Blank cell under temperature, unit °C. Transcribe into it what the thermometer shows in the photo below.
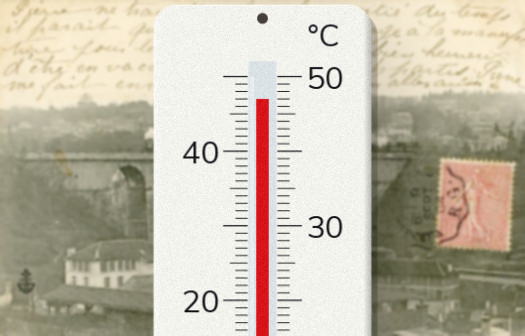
47 °C
